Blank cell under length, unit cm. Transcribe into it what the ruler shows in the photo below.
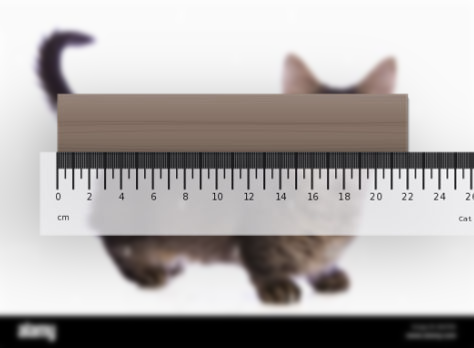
22 cm
